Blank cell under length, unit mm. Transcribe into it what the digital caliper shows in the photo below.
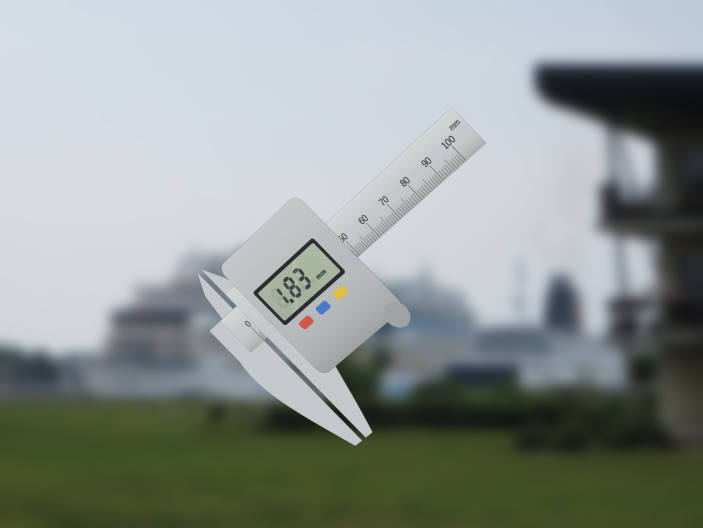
1.83 mm
